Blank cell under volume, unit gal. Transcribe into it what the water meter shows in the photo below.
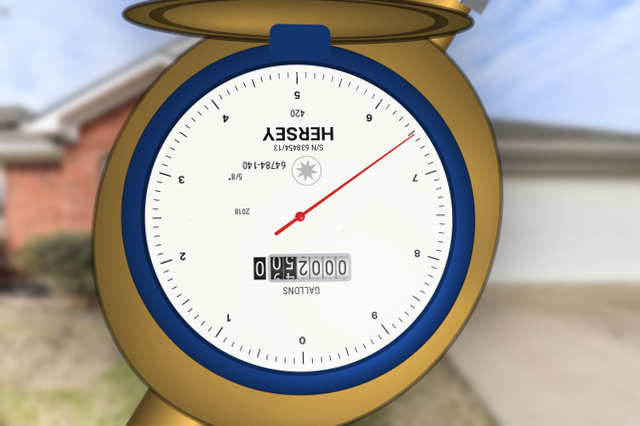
2496.5 gal
